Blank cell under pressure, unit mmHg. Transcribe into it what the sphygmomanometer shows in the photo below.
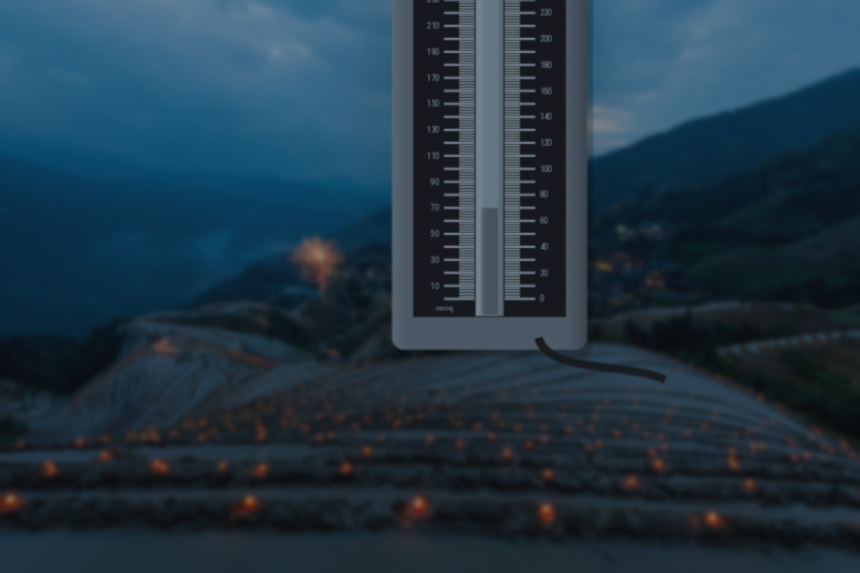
70 mmHg
